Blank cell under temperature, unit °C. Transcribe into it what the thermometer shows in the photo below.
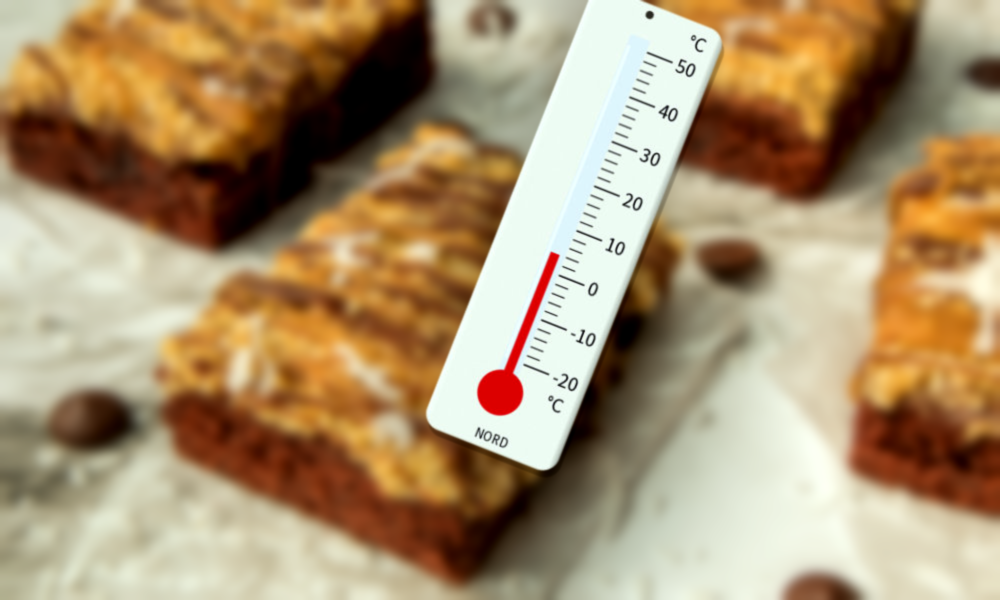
4 °C
